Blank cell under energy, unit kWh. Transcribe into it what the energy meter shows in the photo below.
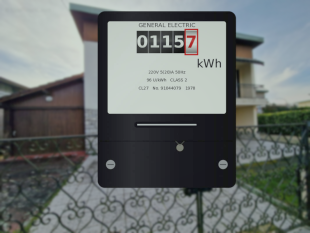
115.7 kWh
